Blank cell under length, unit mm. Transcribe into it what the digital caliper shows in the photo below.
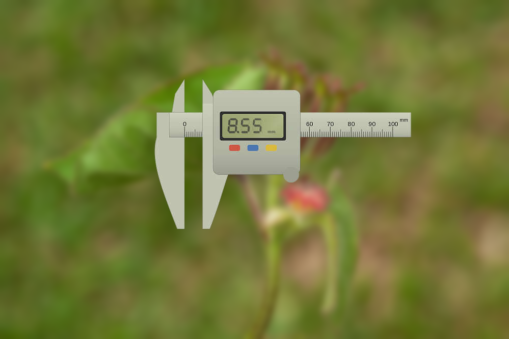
8.55 mm
